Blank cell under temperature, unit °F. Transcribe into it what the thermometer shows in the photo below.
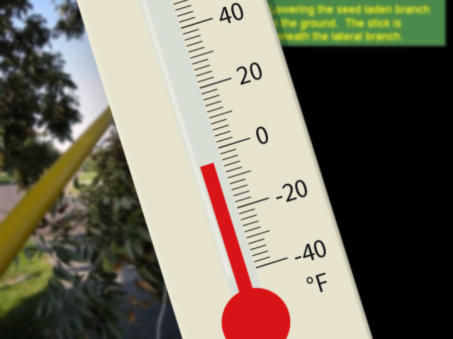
-4 °F
